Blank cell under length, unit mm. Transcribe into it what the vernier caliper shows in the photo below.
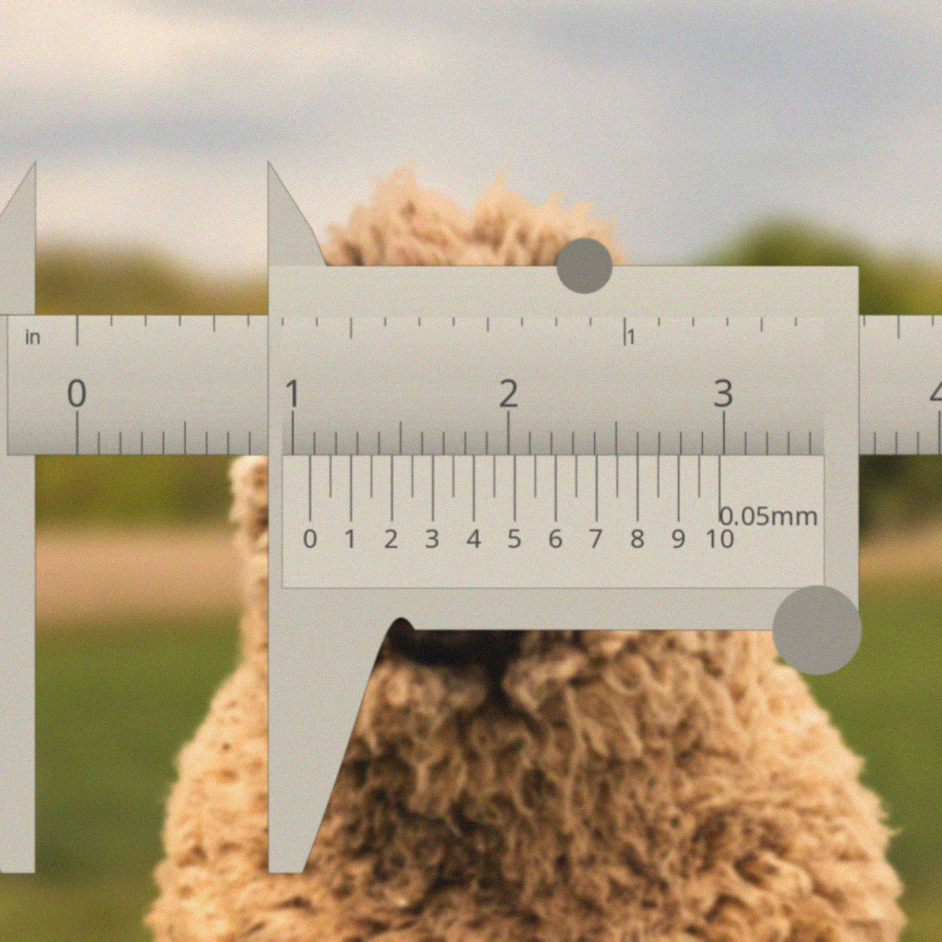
10.8 mm
